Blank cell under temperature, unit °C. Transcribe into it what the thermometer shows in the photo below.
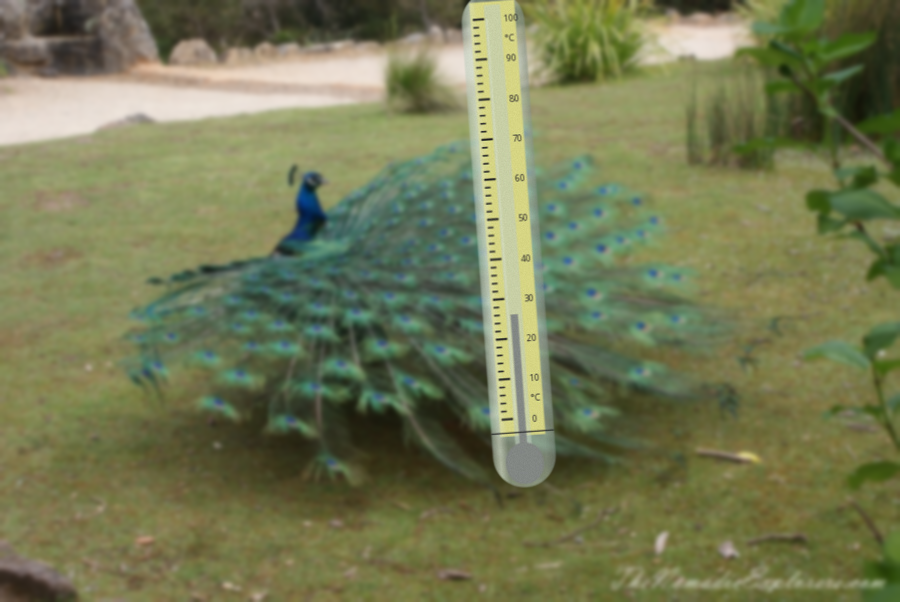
26 °C
